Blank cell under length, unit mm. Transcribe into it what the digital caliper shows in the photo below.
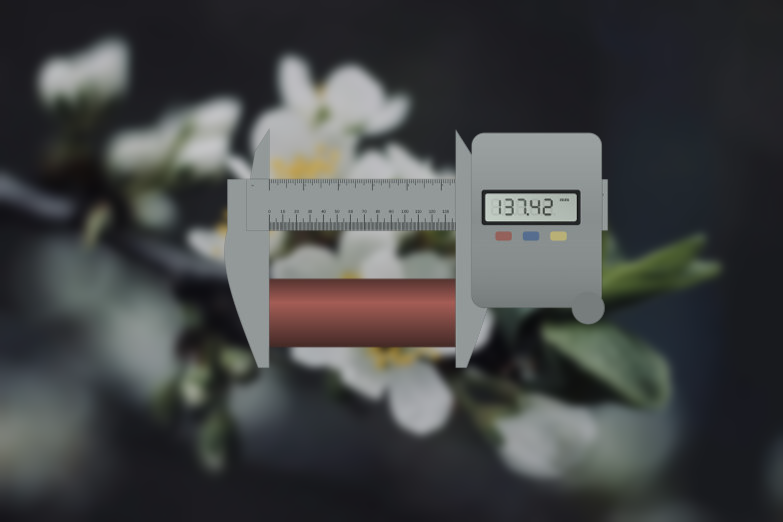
137.42 mm
